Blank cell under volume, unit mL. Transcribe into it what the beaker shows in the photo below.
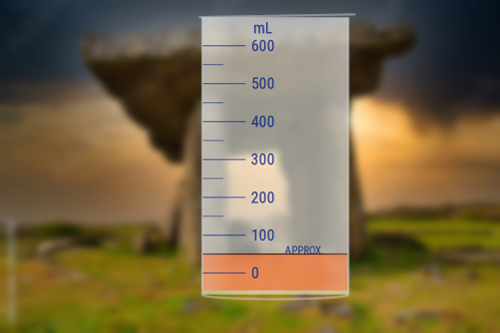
50 mL
